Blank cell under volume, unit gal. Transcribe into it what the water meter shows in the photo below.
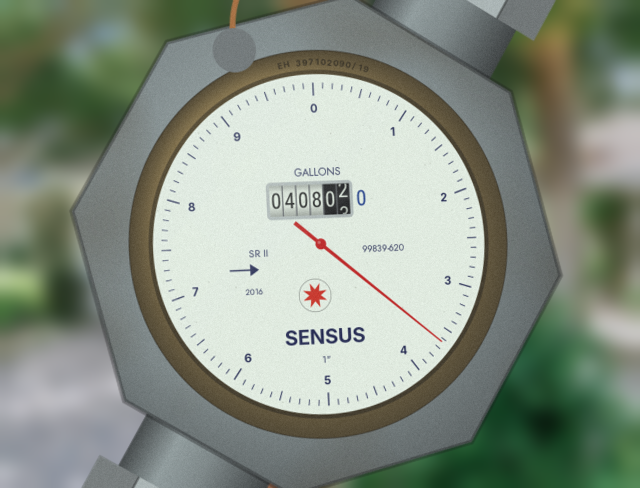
408023.6 gal
